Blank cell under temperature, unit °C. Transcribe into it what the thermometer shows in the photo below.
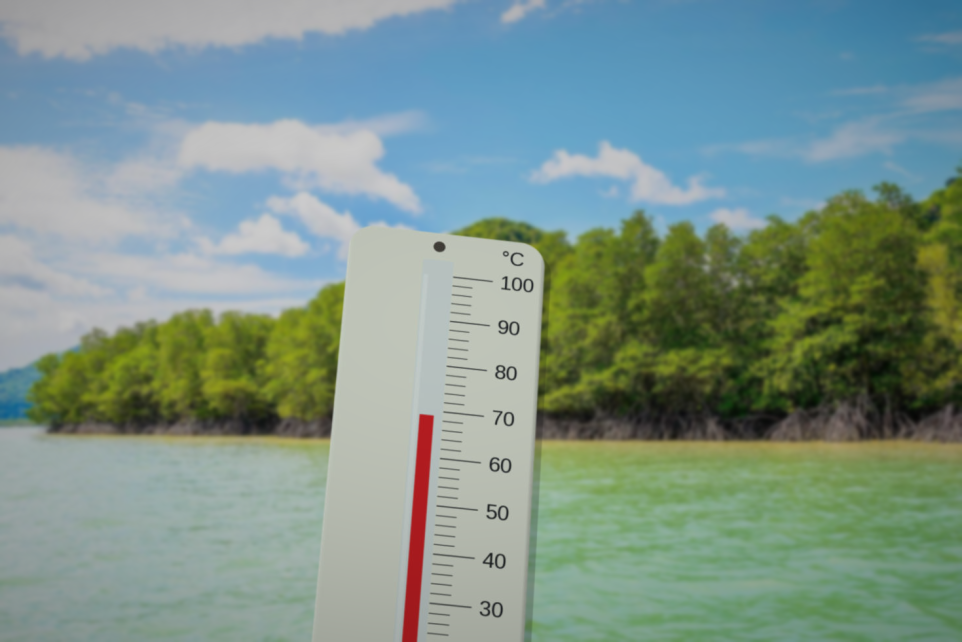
69 °C
